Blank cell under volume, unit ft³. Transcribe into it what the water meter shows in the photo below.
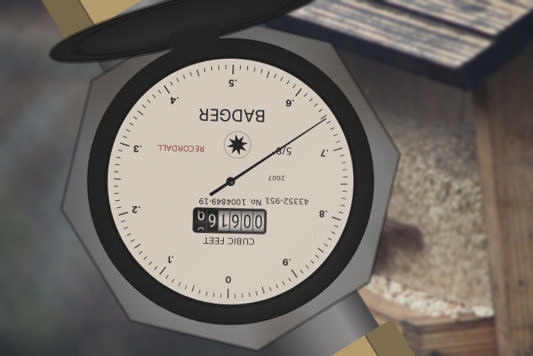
6168.65 ft³
